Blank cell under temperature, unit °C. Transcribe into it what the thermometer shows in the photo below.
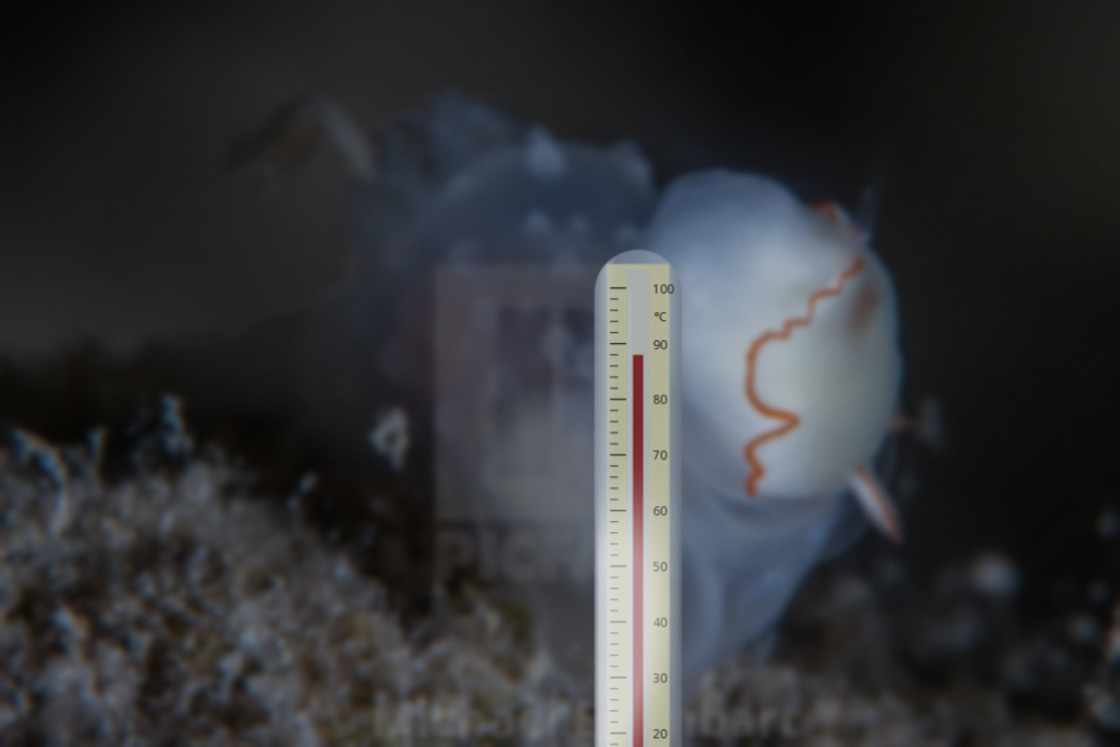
88 °C
